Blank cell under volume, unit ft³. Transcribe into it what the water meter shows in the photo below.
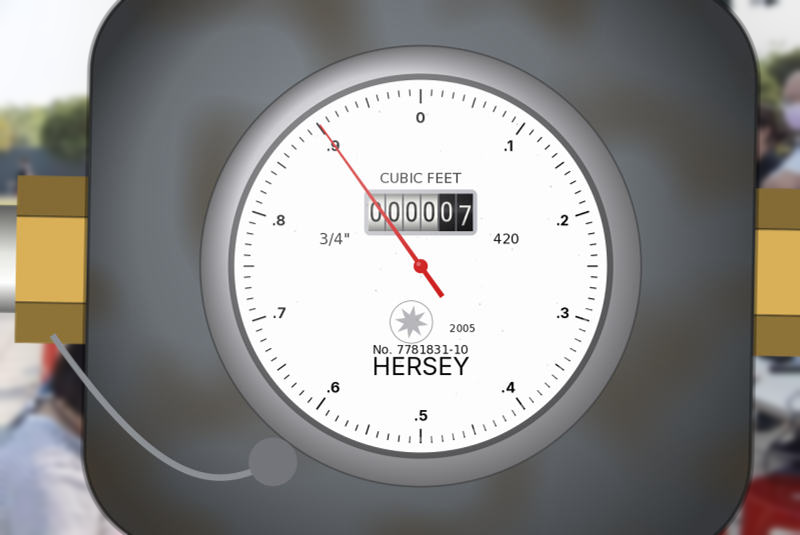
6.90 ft³
